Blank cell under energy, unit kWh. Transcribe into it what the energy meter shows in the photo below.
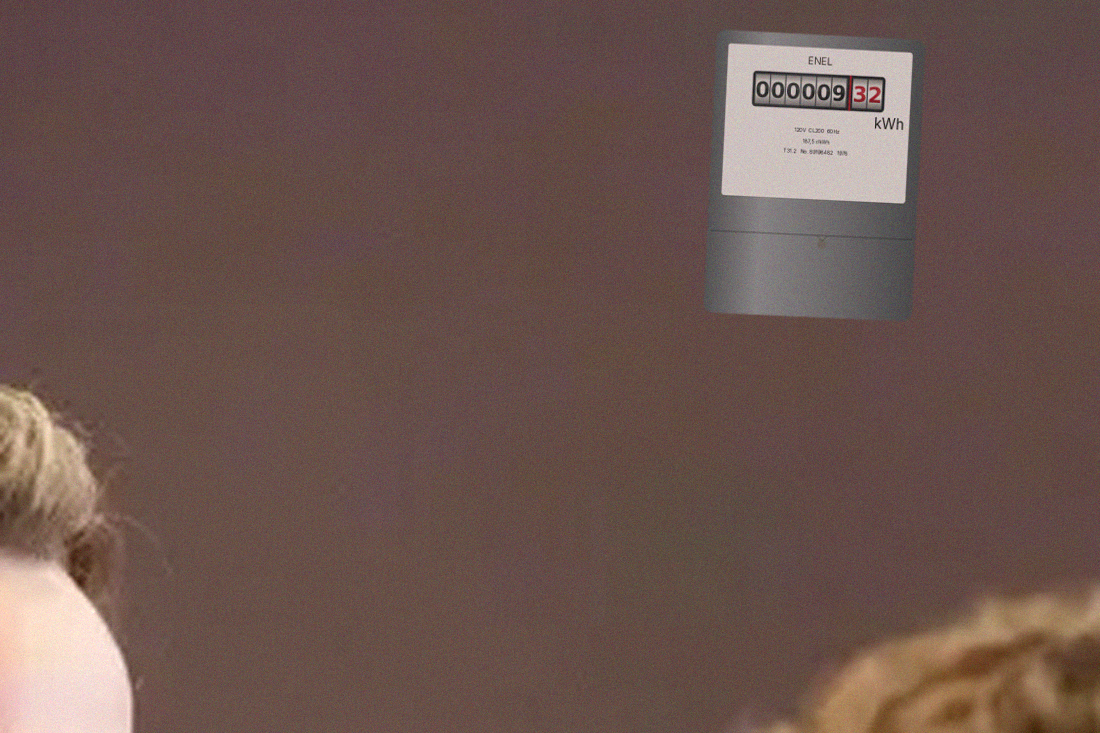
9.32 kWh
